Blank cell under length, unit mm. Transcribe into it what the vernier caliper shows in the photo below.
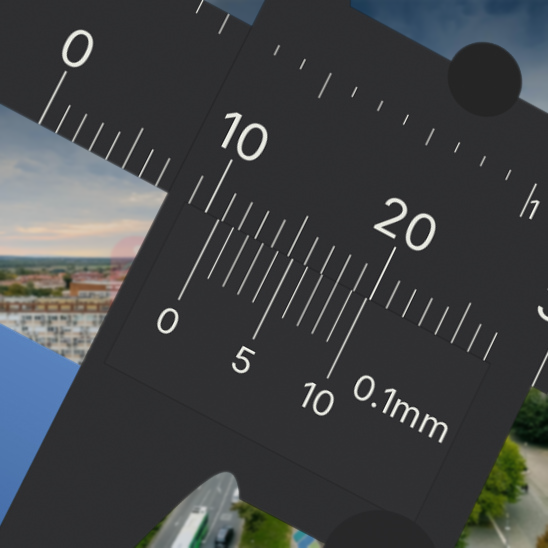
10.8 mm
